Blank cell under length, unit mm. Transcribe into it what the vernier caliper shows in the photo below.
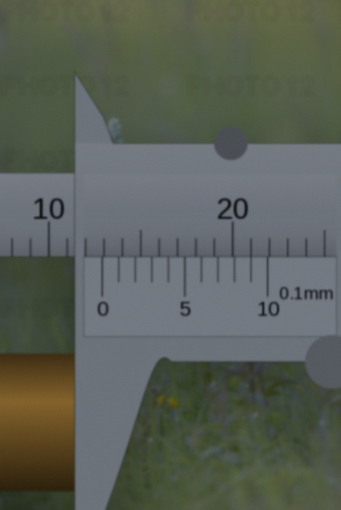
12.9 mm
